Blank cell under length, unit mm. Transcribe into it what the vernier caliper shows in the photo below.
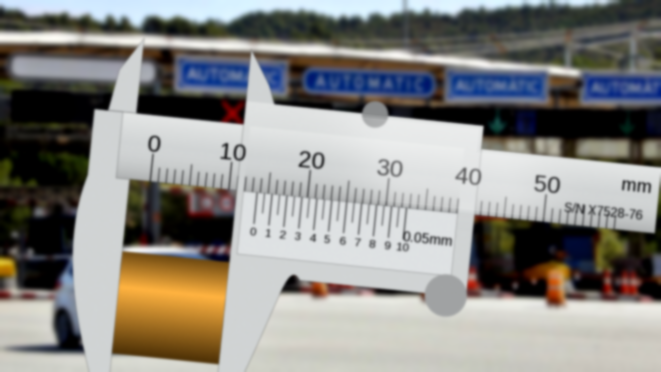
13.6 mm
